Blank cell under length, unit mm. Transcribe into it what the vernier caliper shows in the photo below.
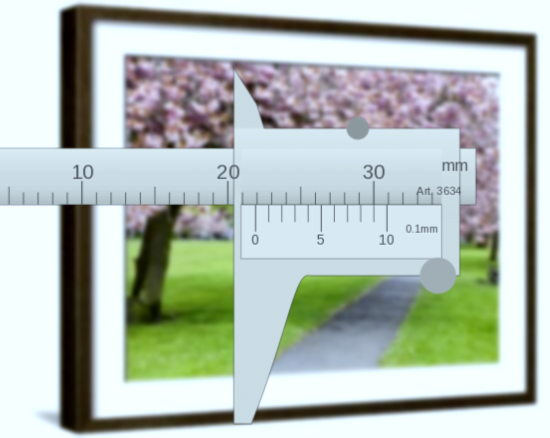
21.9 mm
